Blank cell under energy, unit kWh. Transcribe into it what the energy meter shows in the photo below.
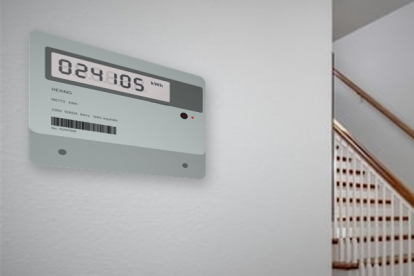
24105 kWh
